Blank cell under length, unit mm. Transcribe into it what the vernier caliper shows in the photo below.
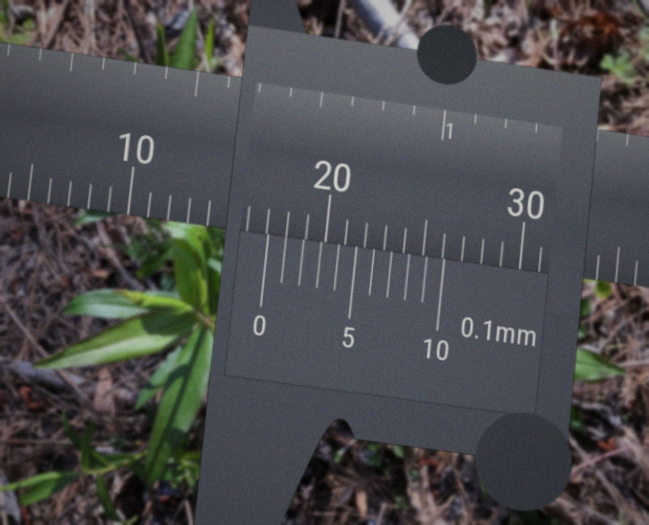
17.1 mm
